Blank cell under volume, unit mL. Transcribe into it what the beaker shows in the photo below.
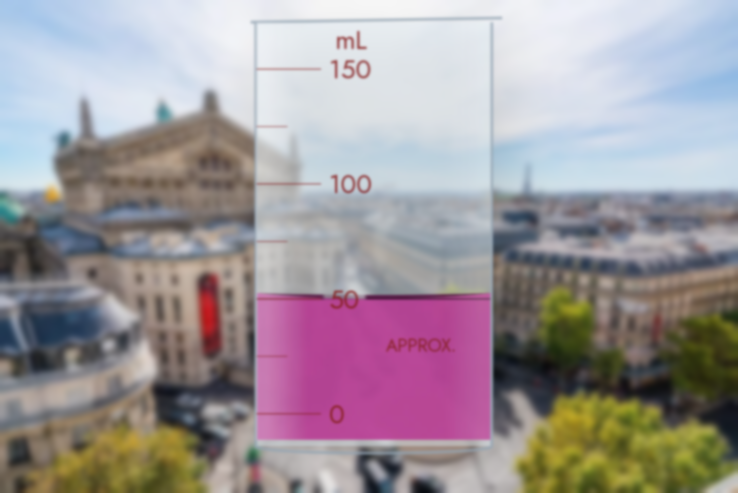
50 mL
